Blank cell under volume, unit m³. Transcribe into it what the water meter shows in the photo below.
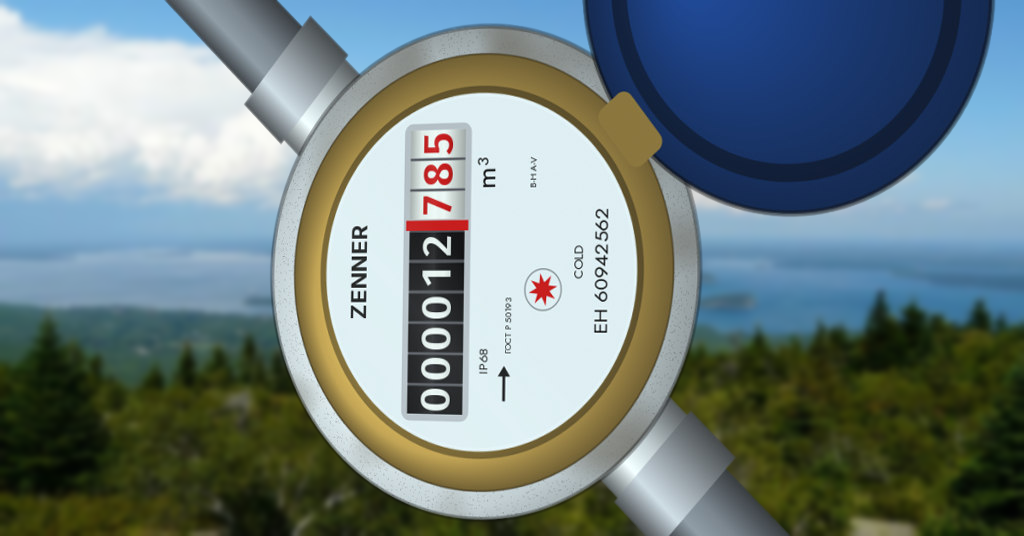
12.785 m³
